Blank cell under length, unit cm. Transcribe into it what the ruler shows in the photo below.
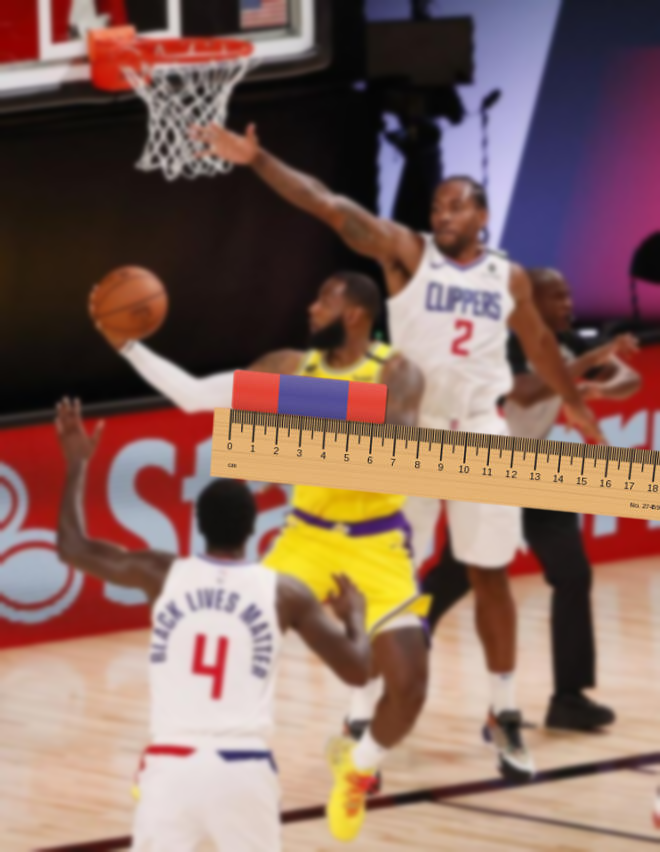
6.5 cm
